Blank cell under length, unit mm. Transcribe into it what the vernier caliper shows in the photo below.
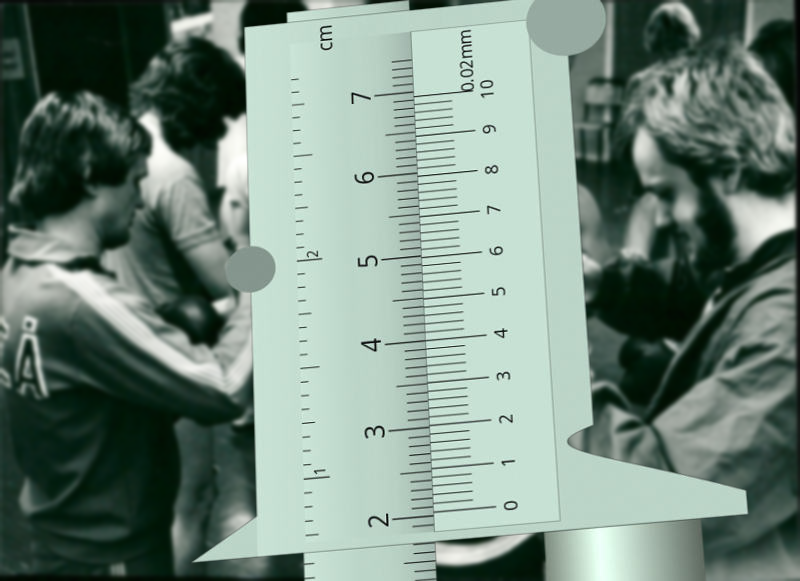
20.4 mm
